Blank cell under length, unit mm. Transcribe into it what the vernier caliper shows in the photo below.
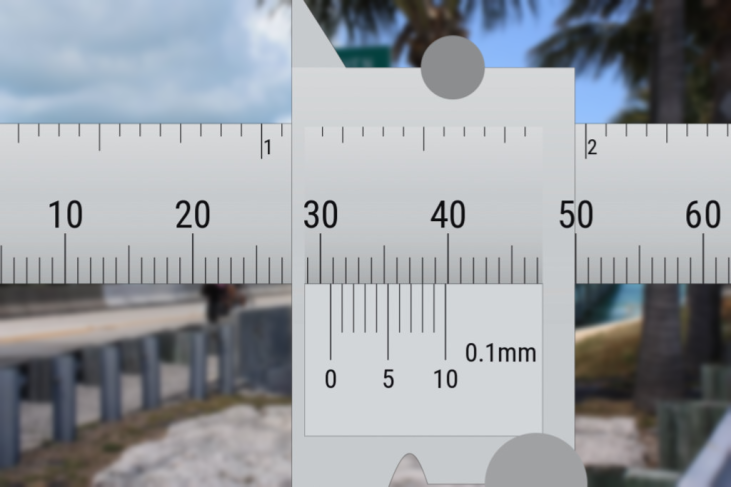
30.8 mm
